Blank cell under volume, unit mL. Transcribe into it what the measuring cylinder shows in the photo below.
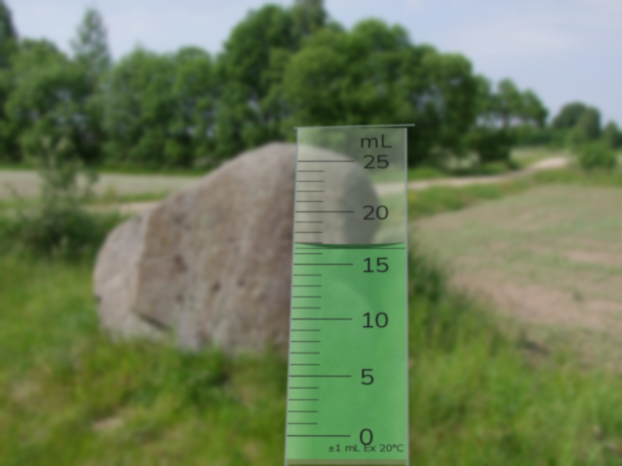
16.5 mL
